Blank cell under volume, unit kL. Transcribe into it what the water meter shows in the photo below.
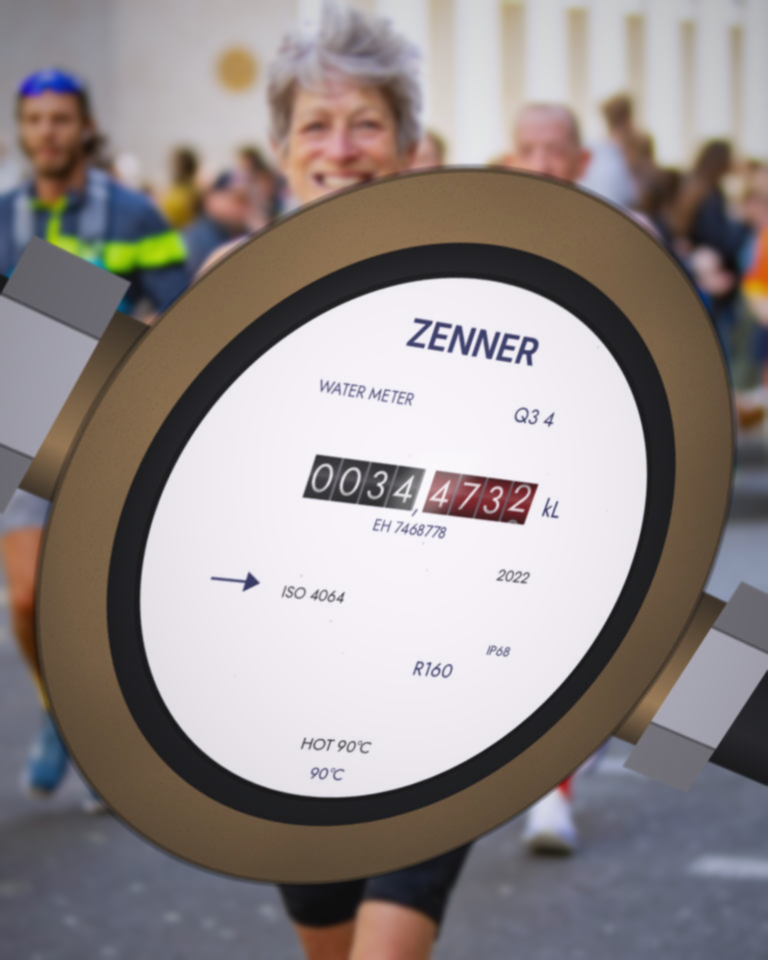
34.4732 kL
